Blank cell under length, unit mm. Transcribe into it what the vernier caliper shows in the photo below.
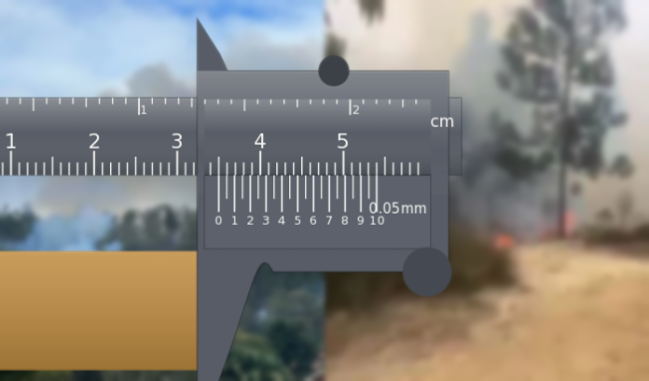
35.0 mm
